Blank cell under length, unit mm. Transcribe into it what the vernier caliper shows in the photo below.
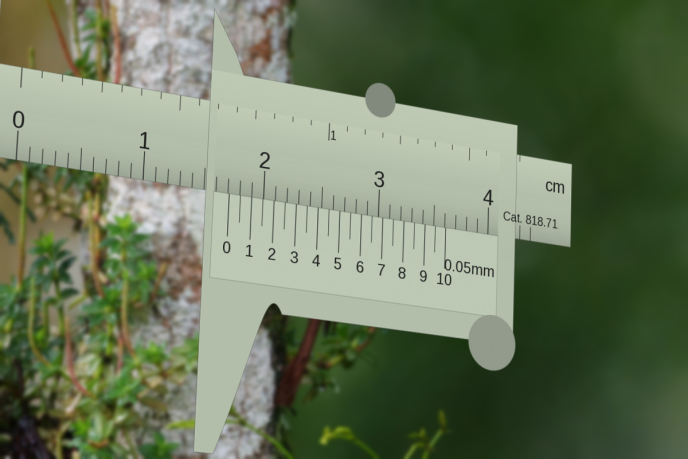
17.1 mm
